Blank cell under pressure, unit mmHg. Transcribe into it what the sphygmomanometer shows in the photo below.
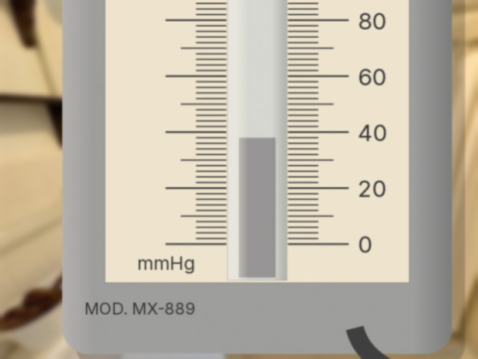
38 mmHg
